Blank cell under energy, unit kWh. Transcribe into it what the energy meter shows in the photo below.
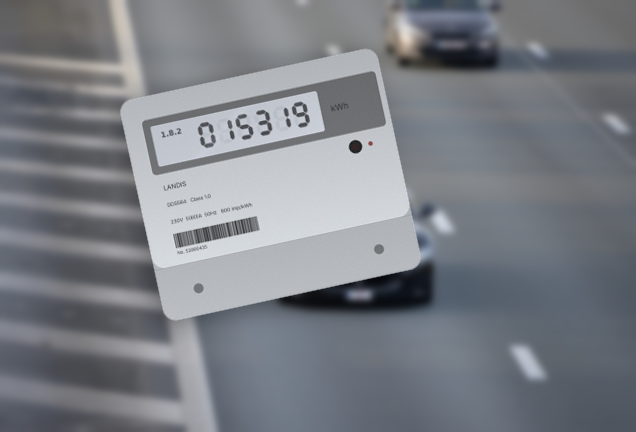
15319 kWh
